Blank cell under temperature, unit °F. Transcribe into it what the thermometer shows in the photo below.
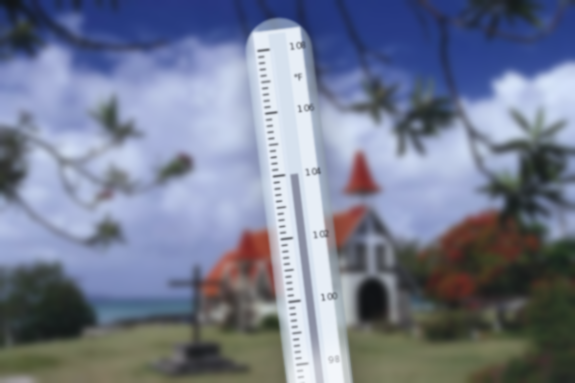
104 °F
